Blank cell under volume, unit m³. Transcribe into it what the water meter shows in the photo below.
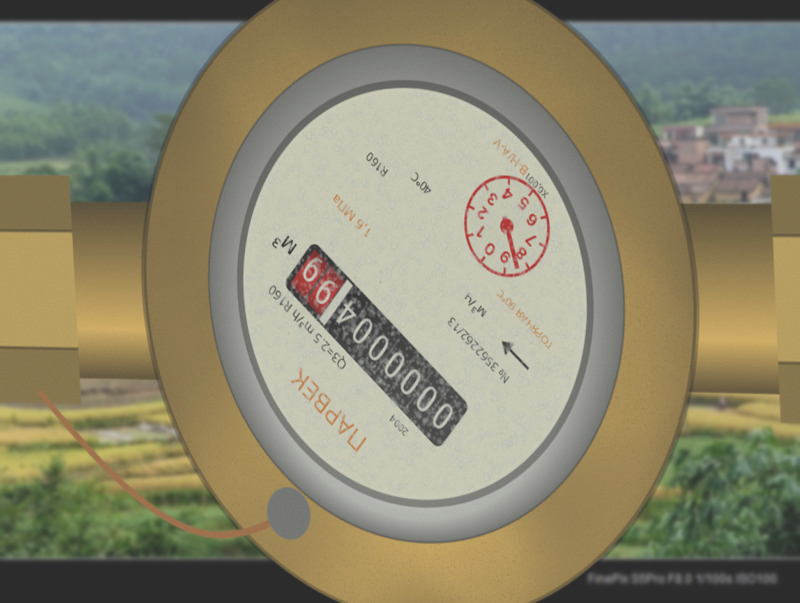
4.988 m³
